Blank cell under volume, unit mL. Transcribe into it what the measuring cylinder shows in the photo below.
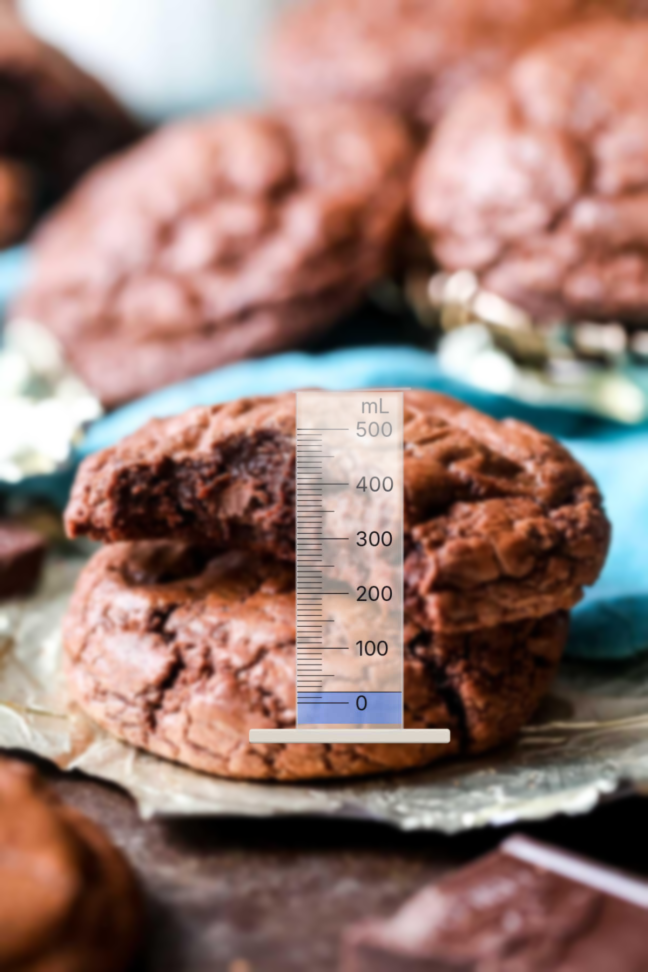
20 mL
